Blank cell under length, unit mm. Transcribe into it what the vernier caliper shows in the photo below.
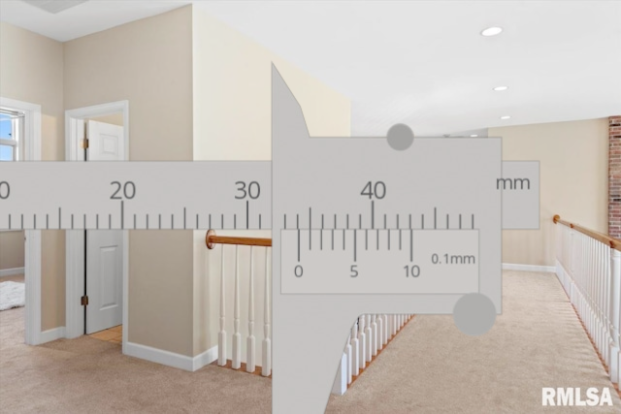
34.1 mm
